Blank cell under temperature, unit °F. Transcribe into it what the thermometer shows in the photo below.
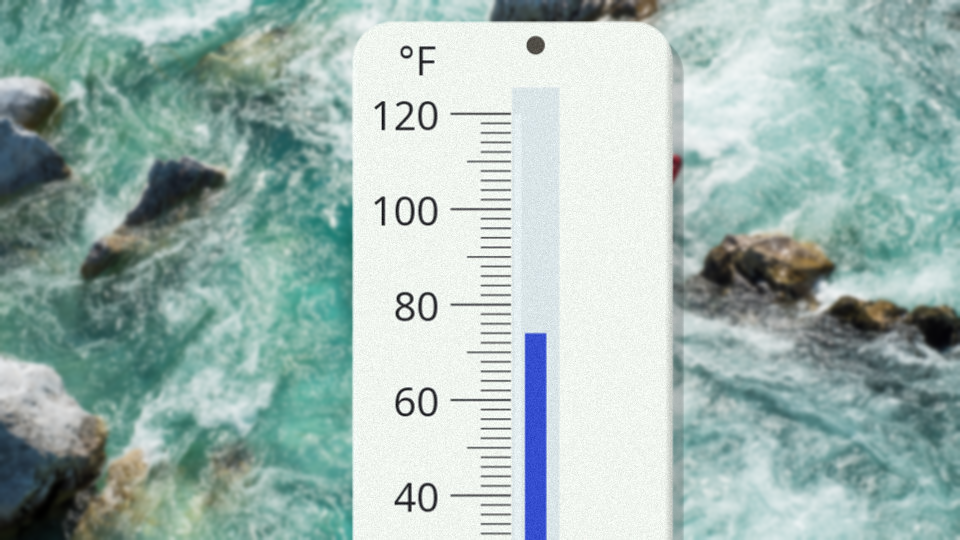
74 °F
